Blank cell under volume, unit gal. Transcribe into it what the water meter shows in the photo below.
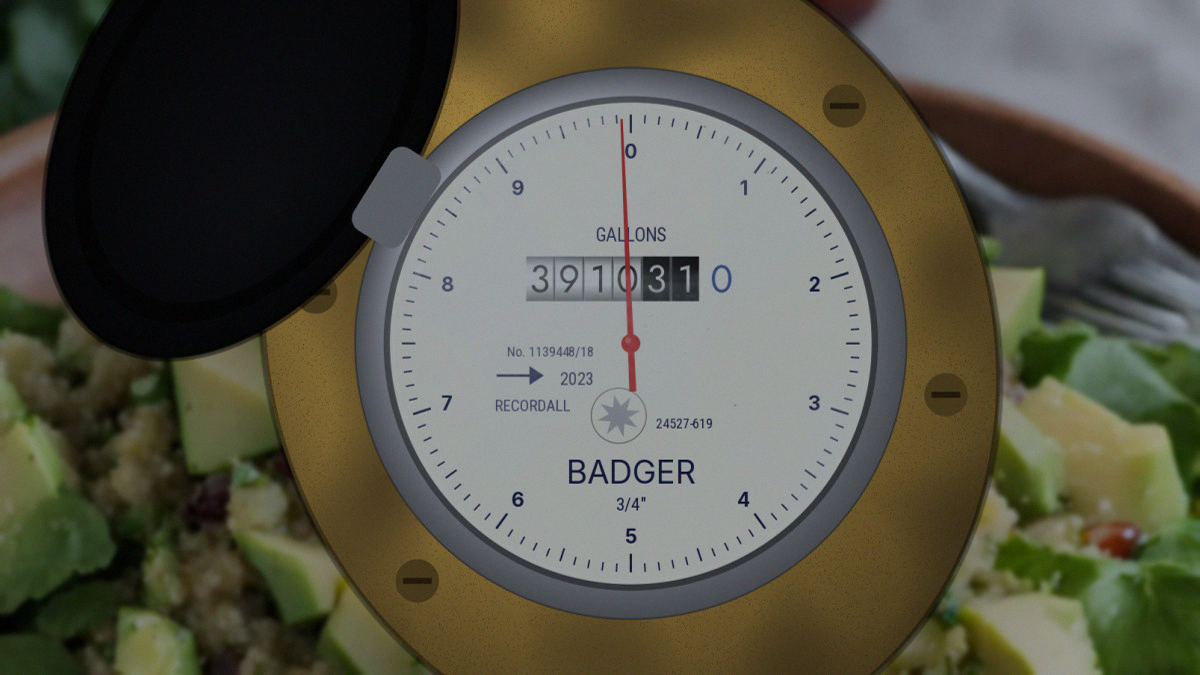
3910309.9 gal
